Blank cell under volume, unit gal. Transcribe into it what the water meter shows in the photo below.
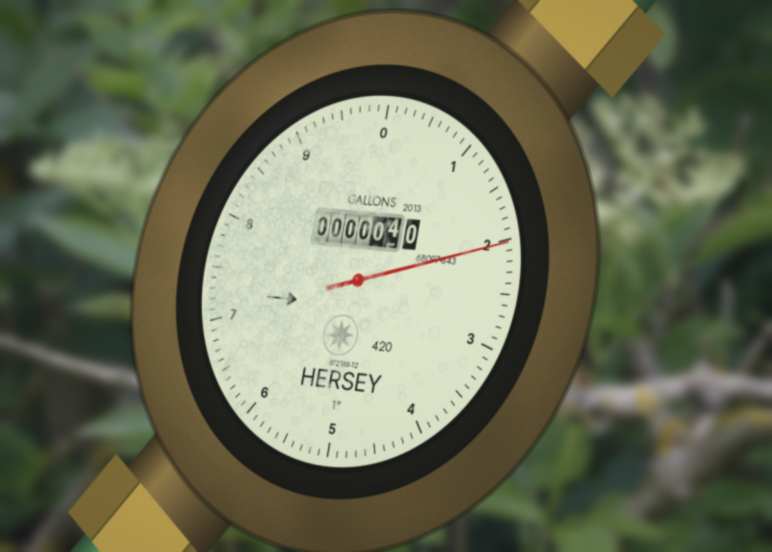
42.0 gal
